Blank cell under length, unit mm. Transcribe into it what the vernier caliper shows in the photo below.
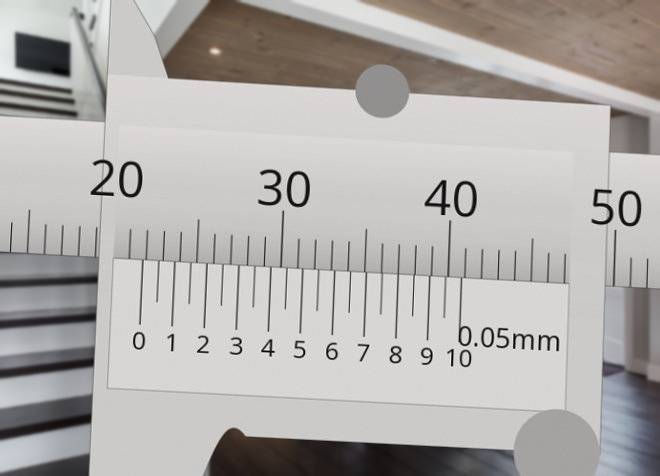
21.8 mm
